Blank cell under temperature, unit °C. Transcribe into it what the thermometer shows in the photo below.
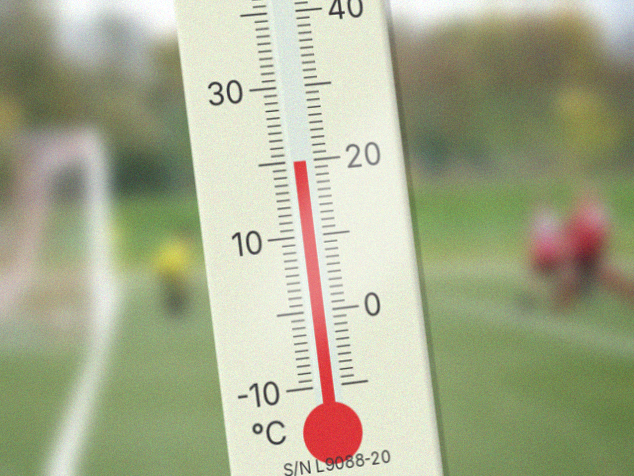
20 °C
